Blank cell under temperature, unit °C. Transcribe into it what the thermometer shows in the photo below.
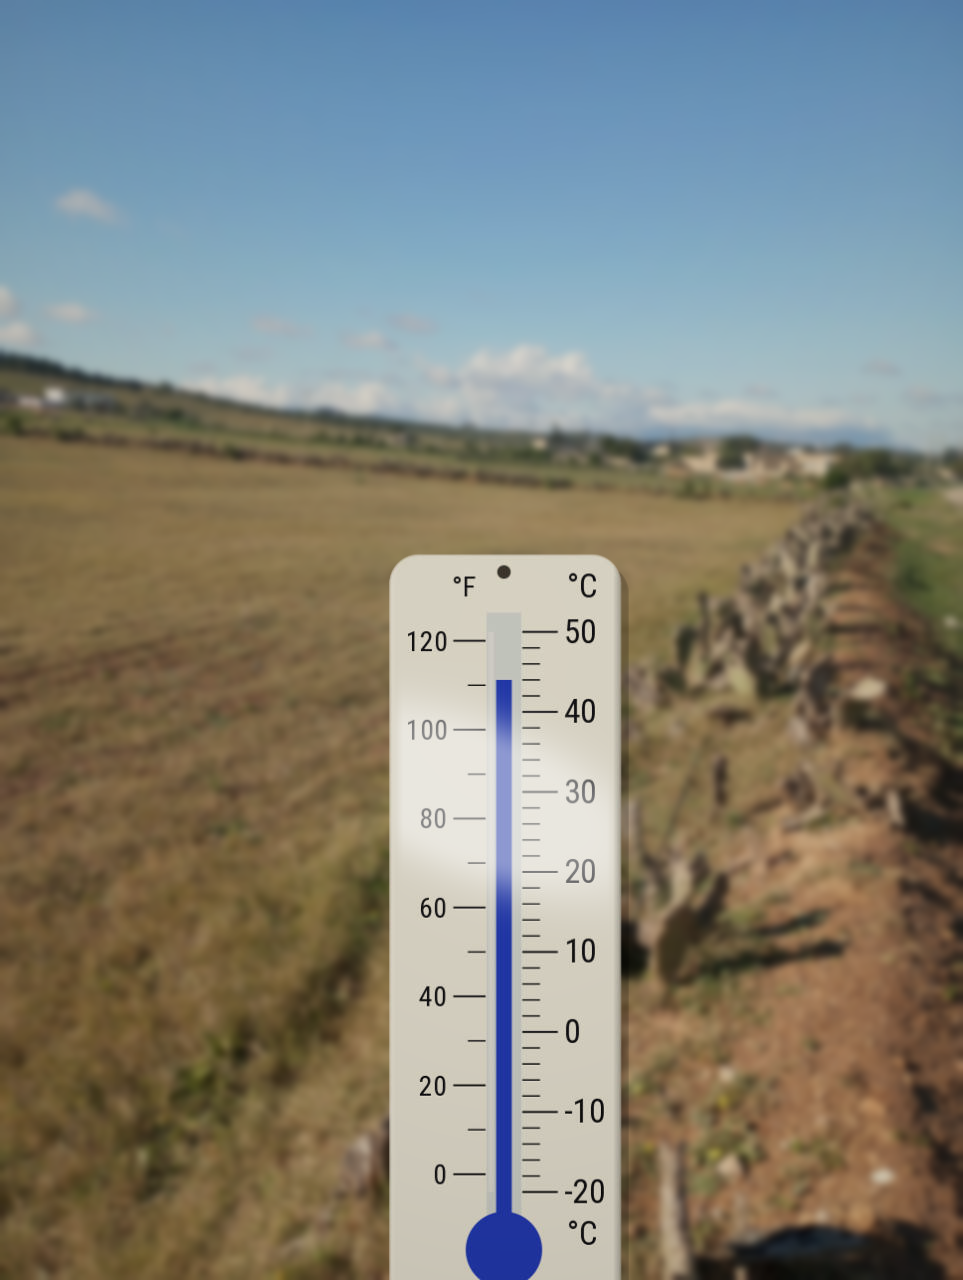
44 °C
